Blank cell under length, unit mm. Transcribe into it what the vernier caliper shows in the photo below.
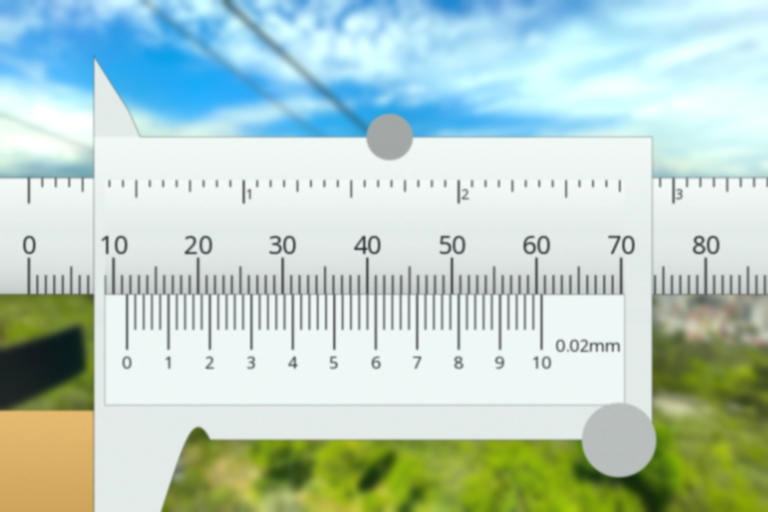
11.6 mm
